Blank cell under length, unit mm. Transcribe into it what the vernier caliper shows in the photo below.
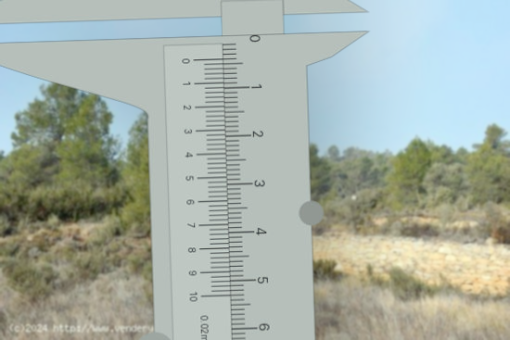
4.0 mm
